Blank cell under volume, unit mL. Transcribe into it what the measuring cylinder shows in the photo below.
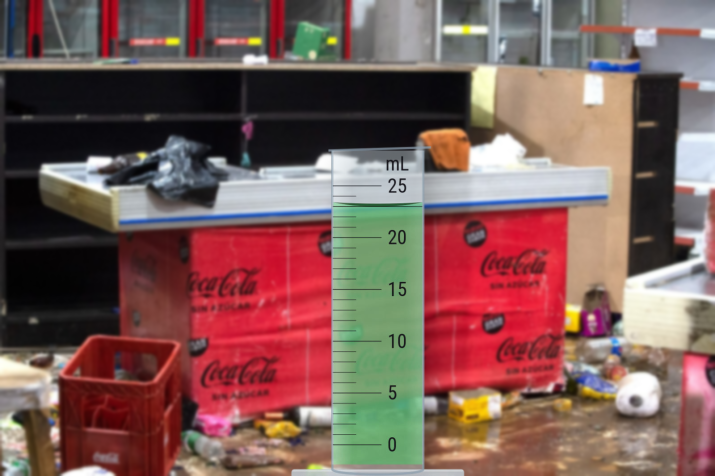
23 mL
